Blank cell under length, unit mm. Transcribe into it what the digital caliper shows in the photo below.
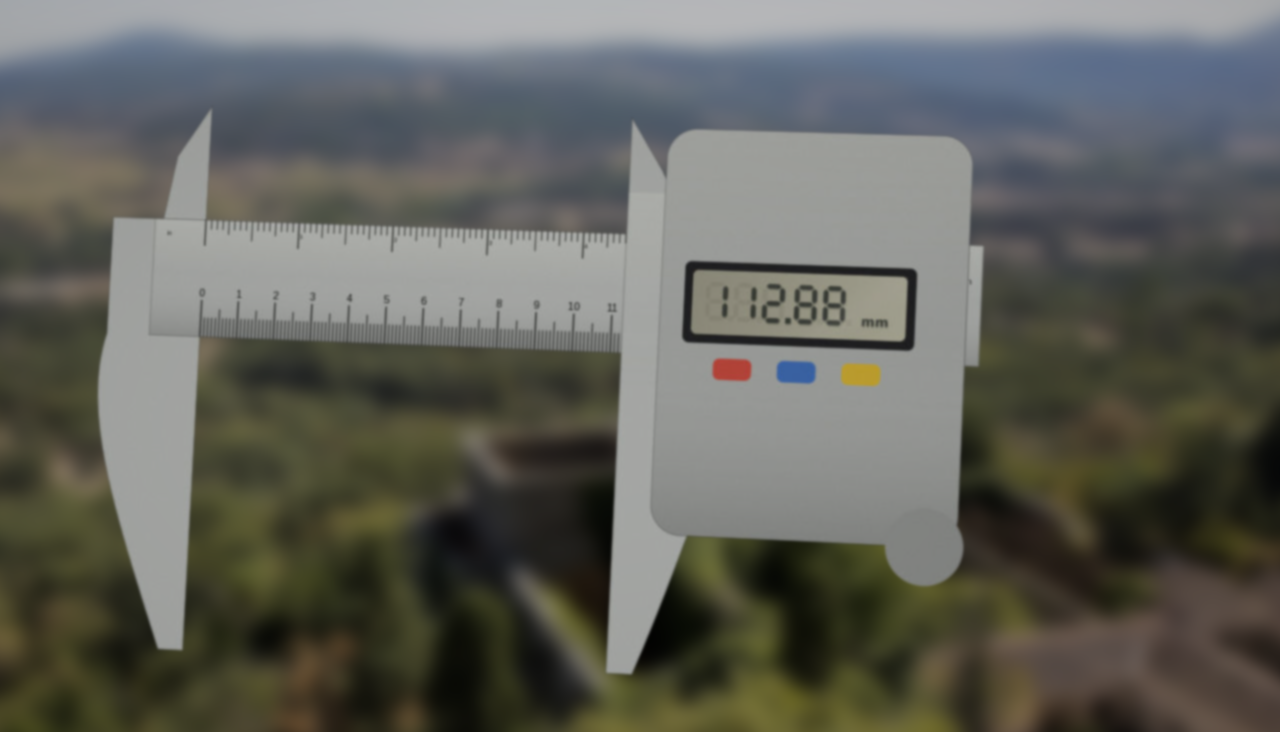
112.88 mm
